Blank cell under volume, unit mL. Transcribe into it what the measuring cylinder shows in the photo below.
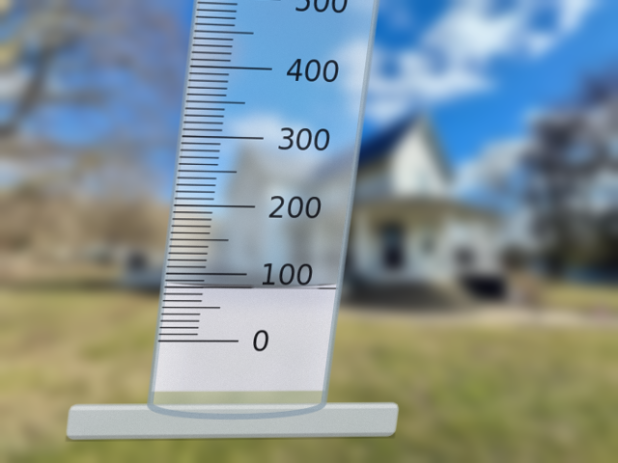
80 mL
